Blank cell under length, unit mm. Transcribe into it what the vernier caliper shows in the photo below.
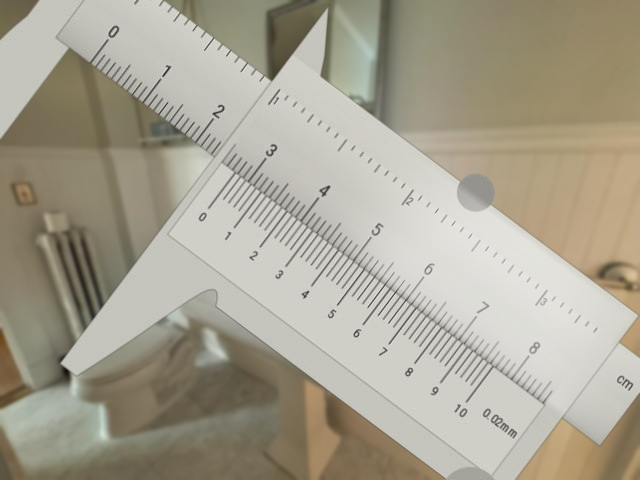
27.6 mm
